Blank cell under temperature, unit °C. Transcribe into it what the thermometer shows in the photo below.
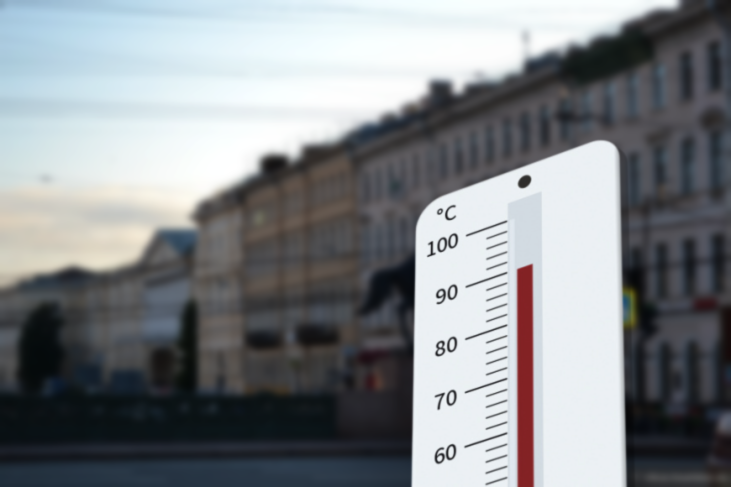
90 °C
